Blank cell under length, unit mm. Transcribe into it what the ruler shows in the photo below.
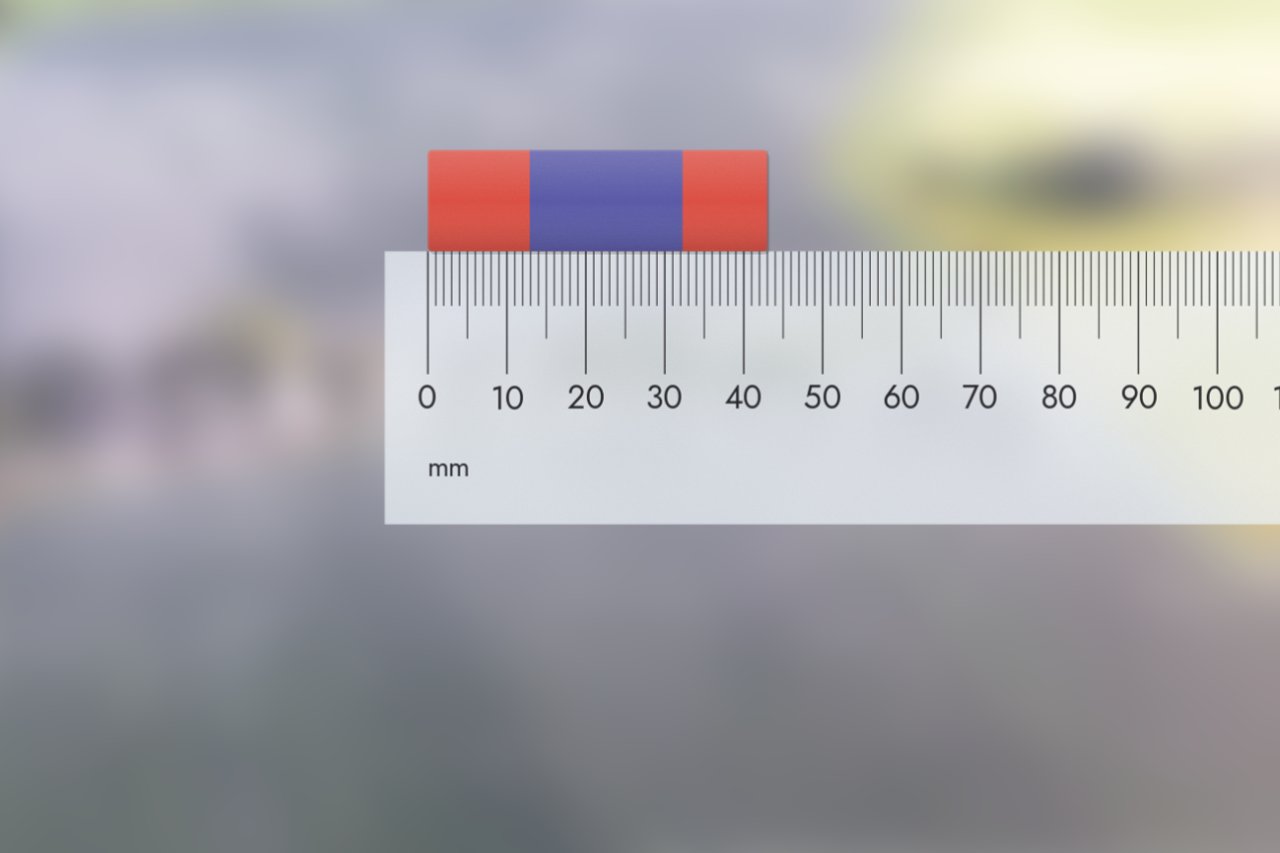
43 mm
